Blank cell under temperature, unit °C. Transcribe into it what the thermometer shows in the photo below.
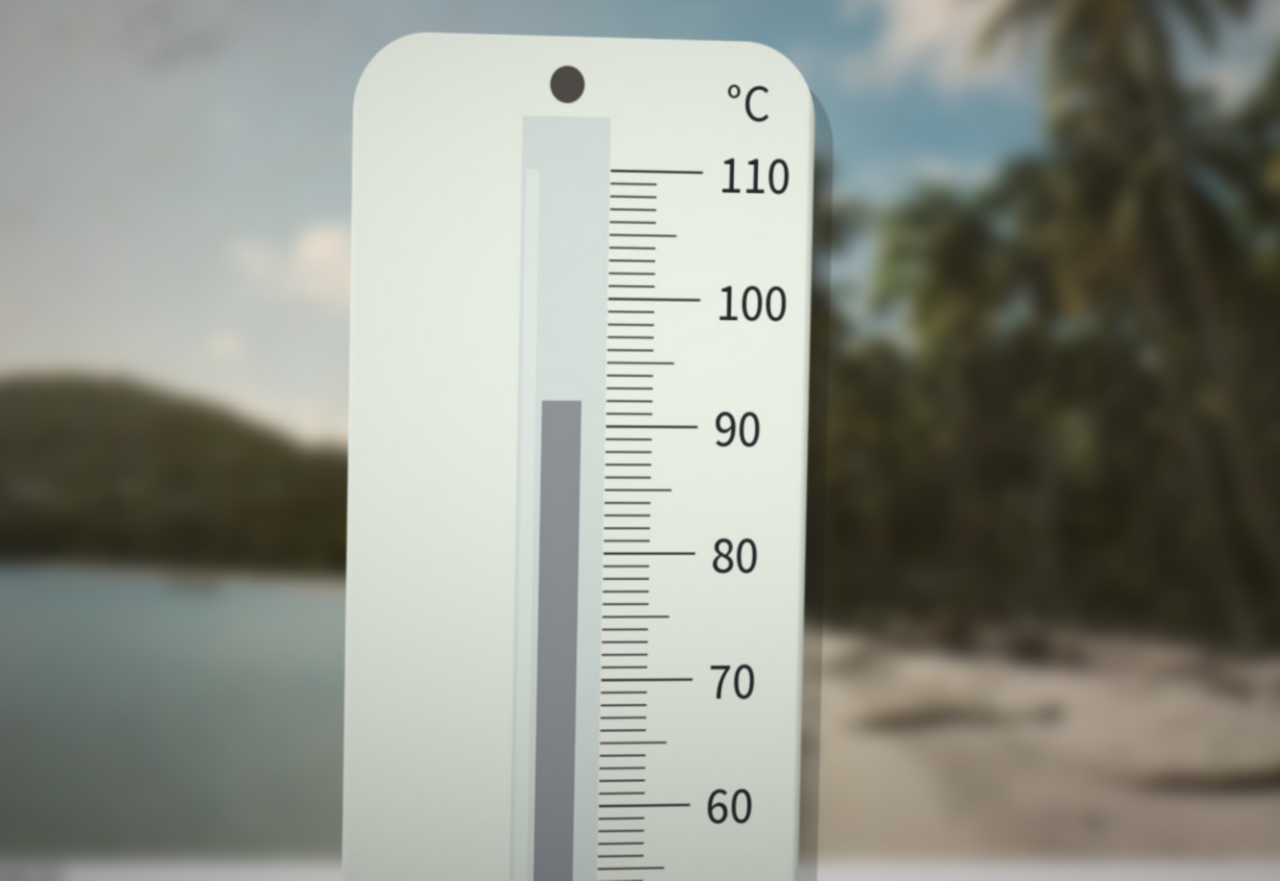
92 °C
